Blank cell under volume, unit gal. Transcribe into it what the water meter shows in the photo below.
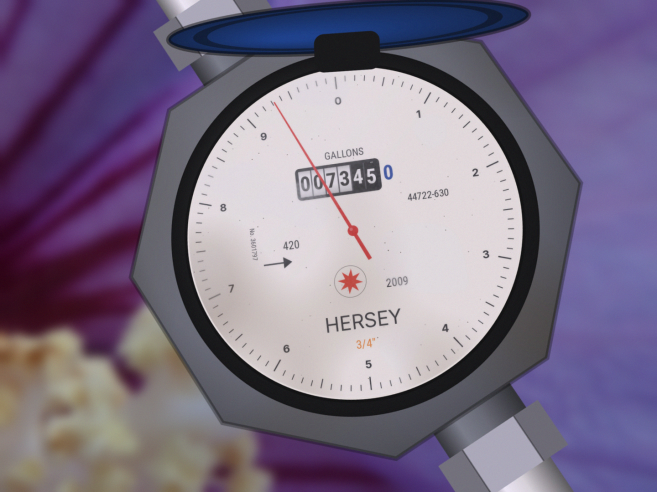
73449.3 gal
